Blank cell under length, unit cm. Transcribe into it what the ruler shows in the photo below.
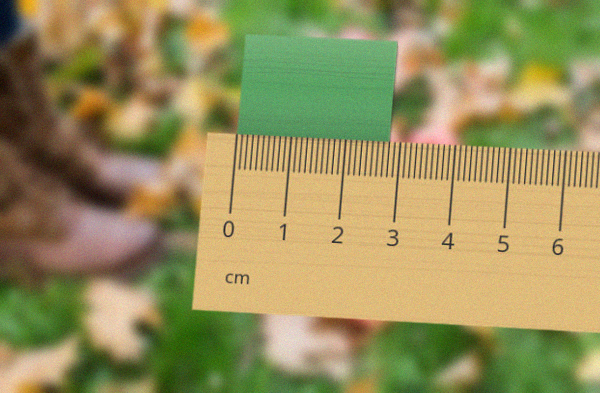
2.8 cm
